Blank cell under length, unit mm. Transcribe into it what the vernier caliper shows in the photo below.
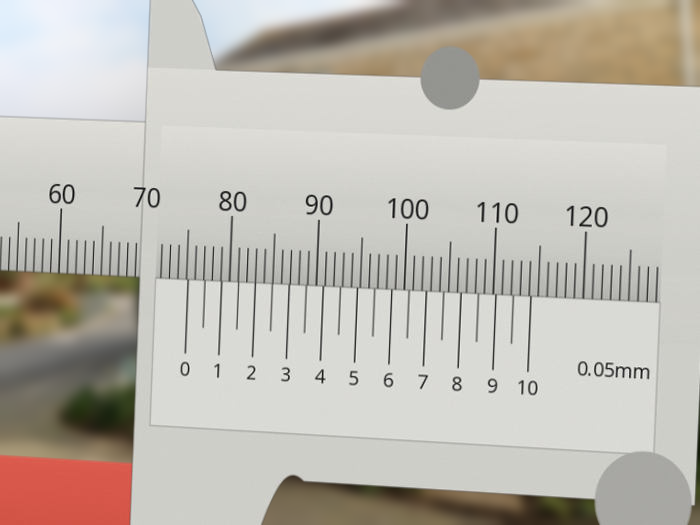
75.2 mm
